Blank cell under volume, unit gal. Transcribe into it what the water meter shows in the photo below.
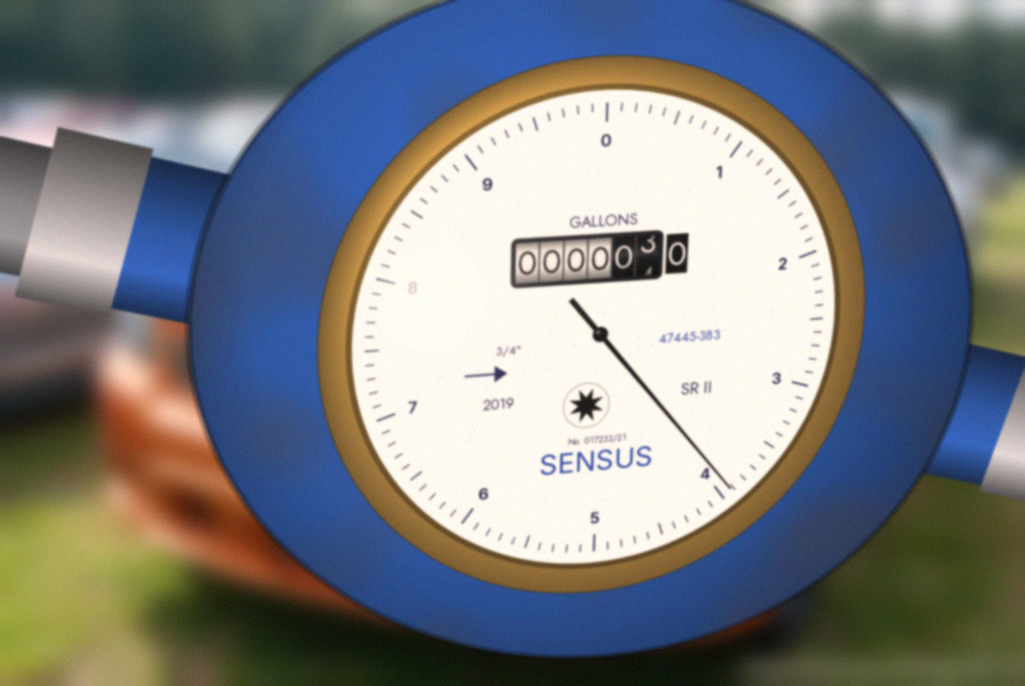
33.9 gal
